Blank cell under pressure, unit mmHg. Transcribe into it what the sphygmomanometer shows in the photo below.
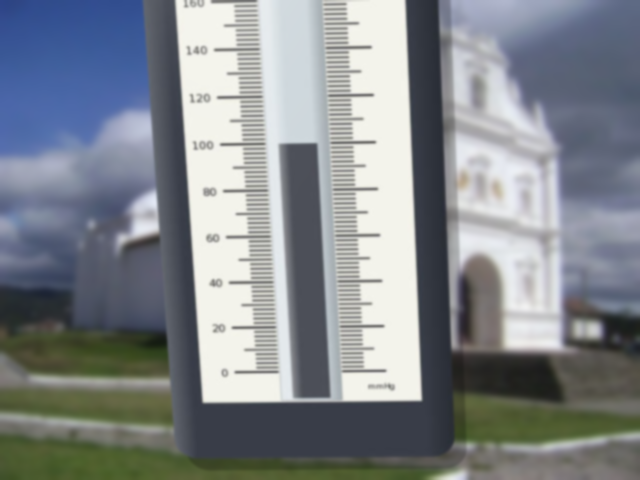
100 mmHg
